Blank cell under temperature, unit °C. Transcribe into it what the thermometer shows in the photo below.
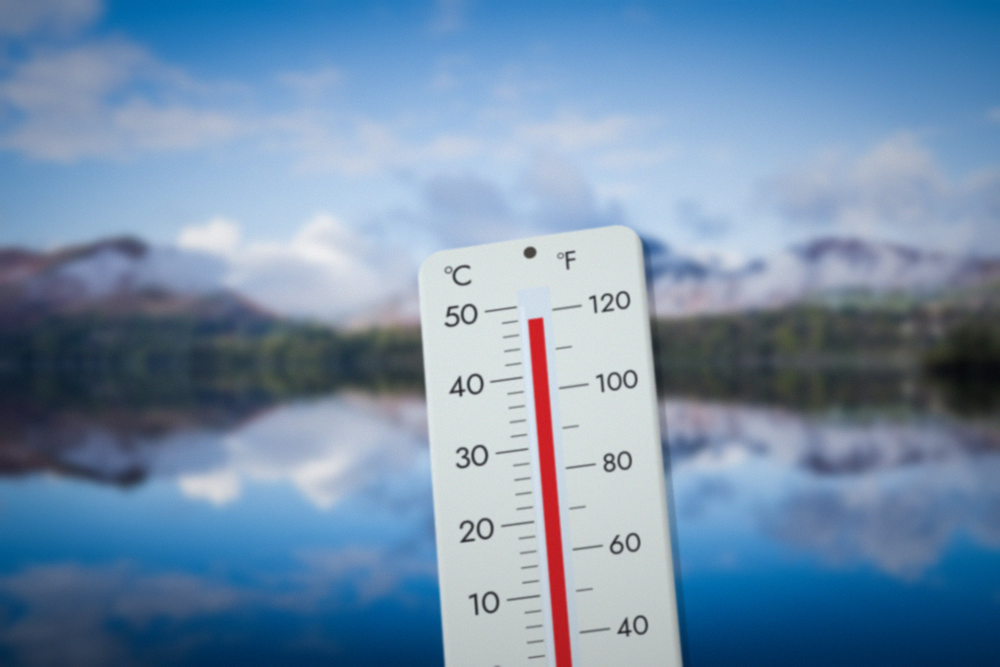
48 °C
